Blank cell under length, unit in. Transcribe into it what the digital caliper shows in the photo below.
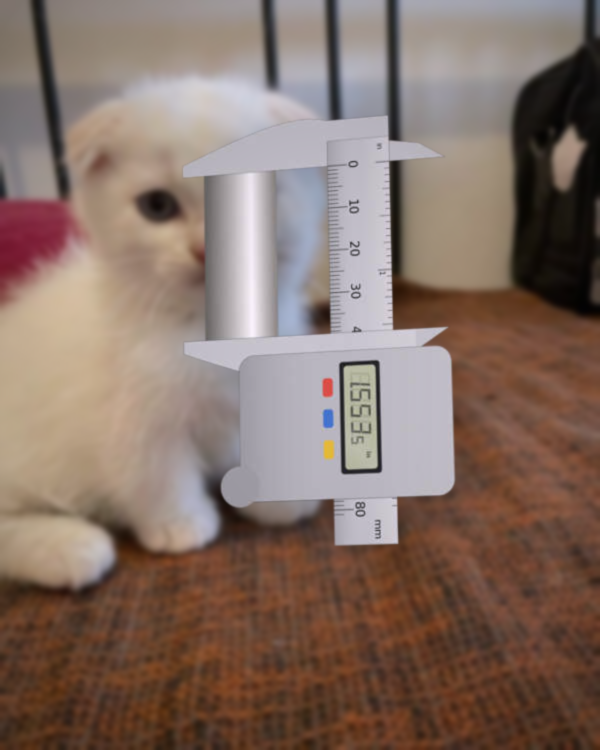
1.5535 in
